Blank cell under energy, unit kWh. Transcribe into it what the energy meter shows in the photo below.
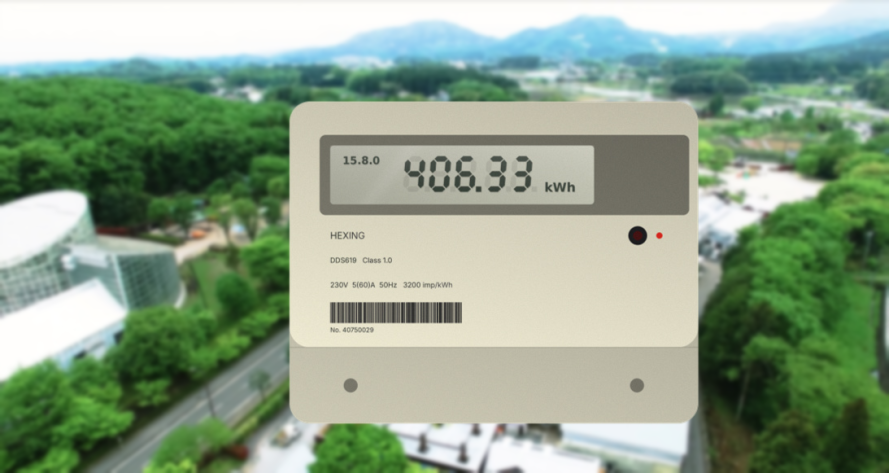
406.33 kWh
